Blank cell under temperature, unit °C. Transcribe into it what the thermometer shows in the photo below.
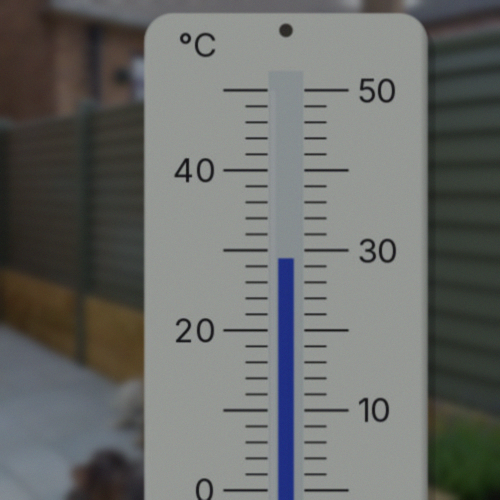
29 °C
